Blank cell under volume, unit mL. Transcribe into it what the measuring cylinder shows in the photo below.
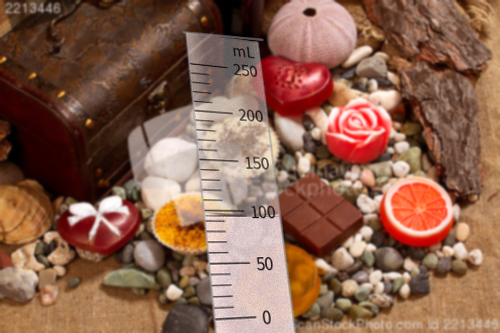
95 mL
